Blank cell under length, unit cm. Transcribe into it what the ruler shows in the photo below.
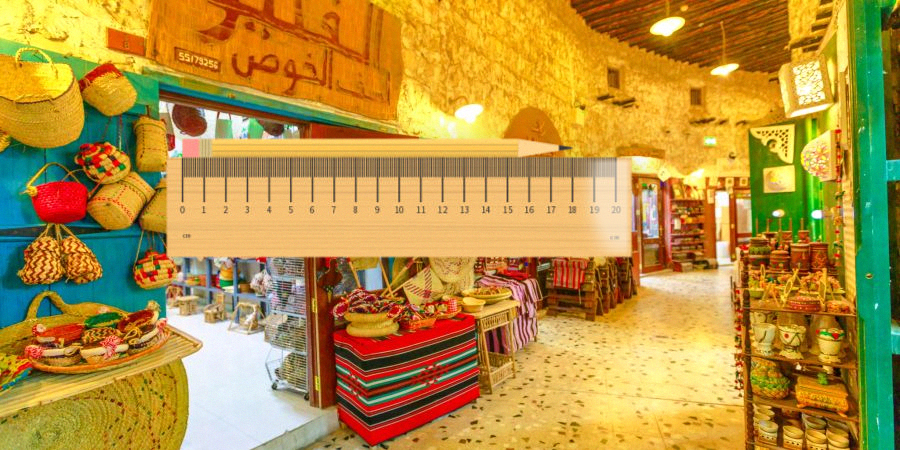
18 cm
